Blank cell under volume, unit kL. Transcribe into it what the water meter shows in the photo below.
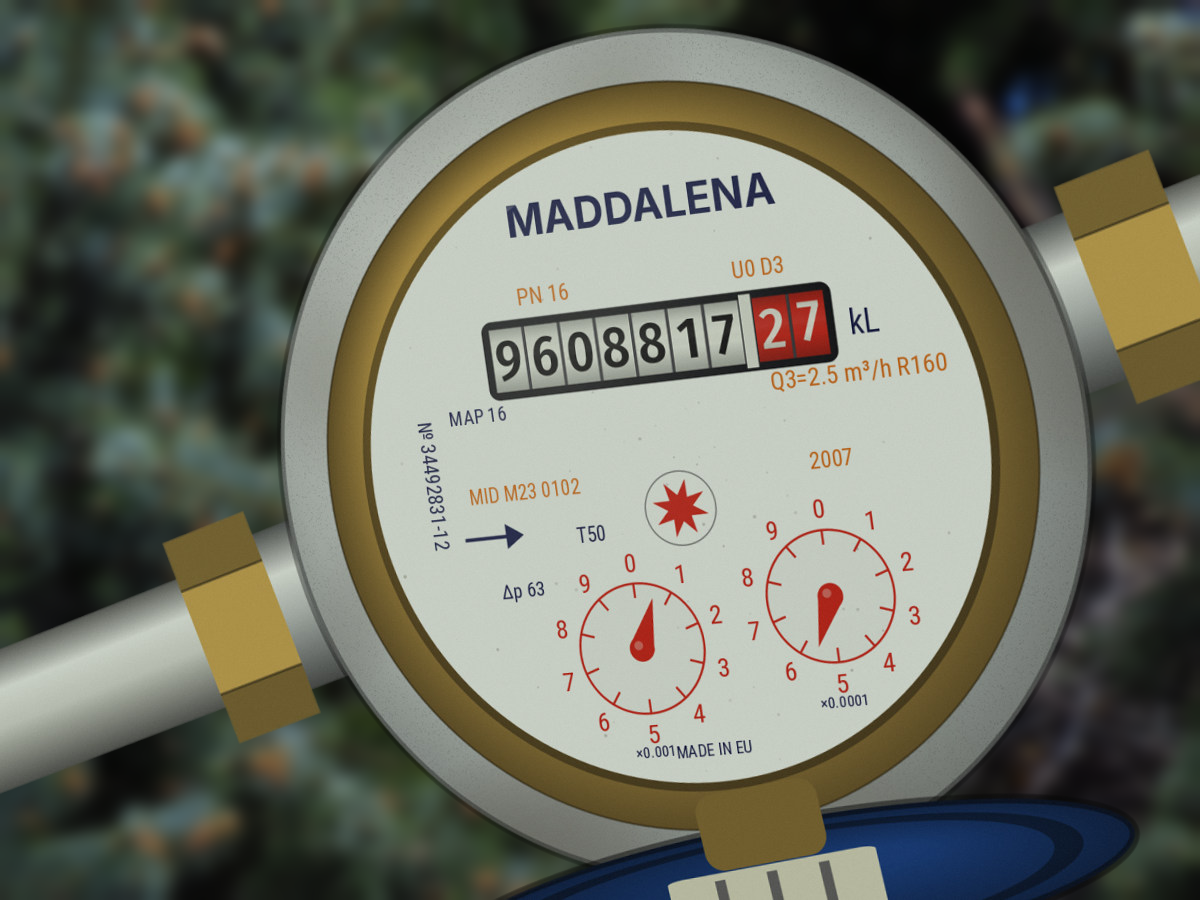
9608817.2705 kL
